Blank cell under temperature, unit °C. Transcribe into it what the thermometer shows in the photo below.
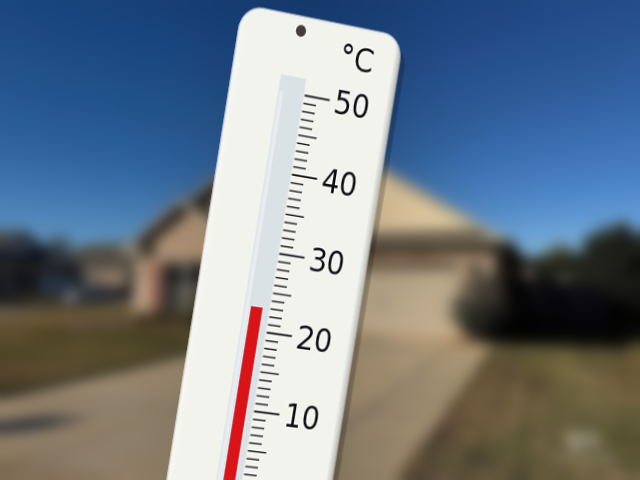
23 °C
